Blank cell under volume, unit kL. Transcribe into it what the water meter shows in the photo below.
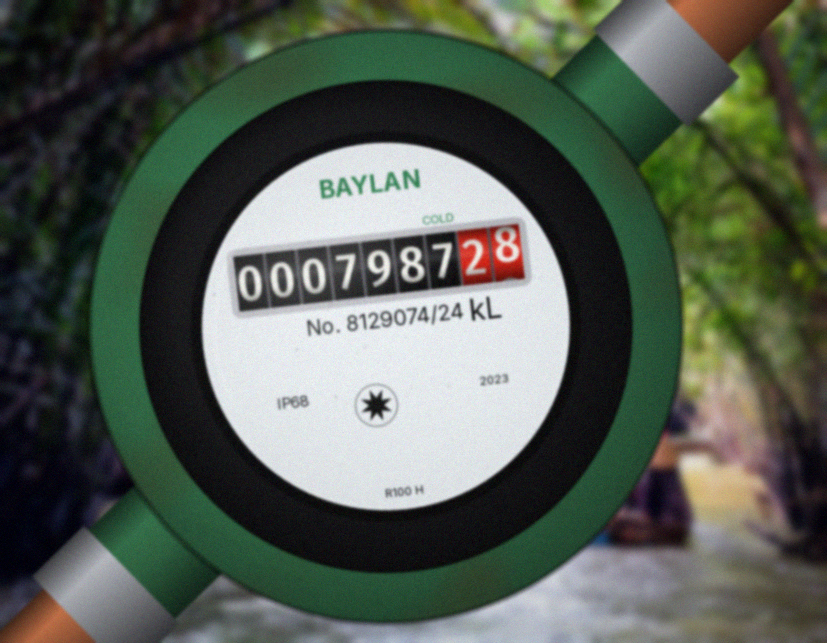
7987.28 kL
